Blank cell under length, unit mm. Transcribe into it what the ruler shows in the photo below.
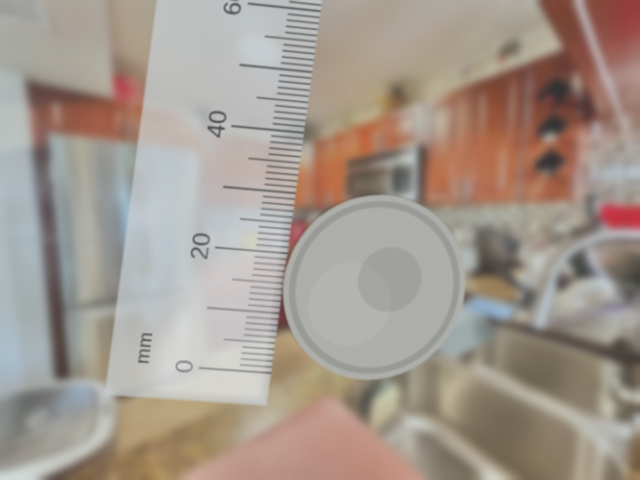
31 mm
